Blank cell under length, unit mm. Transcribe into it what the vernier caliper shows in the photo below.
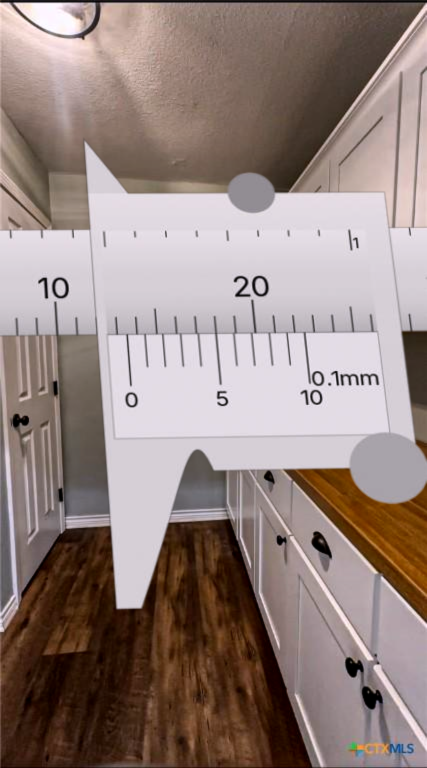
13.5 mm
